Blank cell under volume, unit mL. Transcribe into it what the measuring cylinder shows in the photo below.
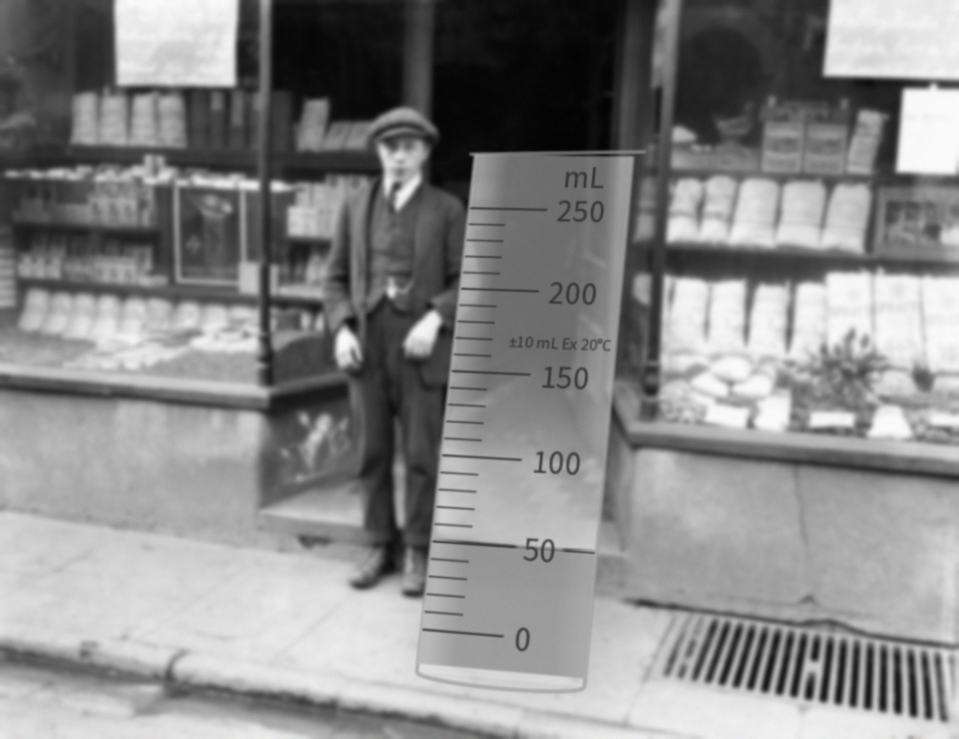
50 mL
